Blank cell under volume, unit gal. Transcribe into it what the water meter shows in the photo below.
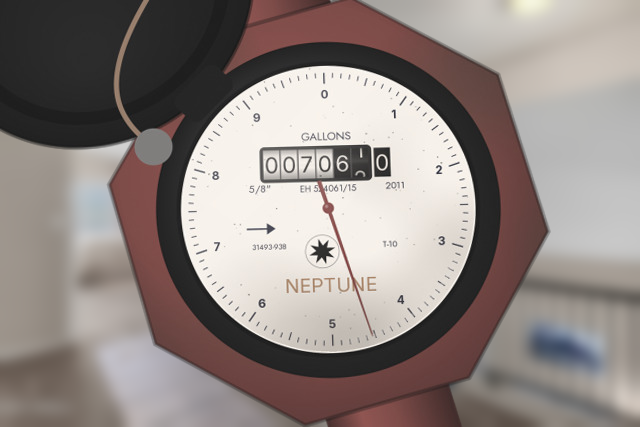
70614.5 gal
